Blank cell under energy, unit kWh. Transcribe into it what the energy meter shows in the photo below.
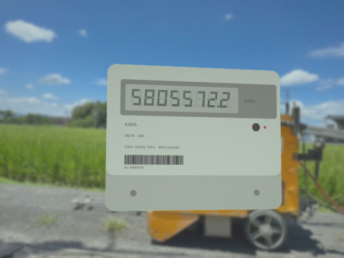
5805572.2 kWh
